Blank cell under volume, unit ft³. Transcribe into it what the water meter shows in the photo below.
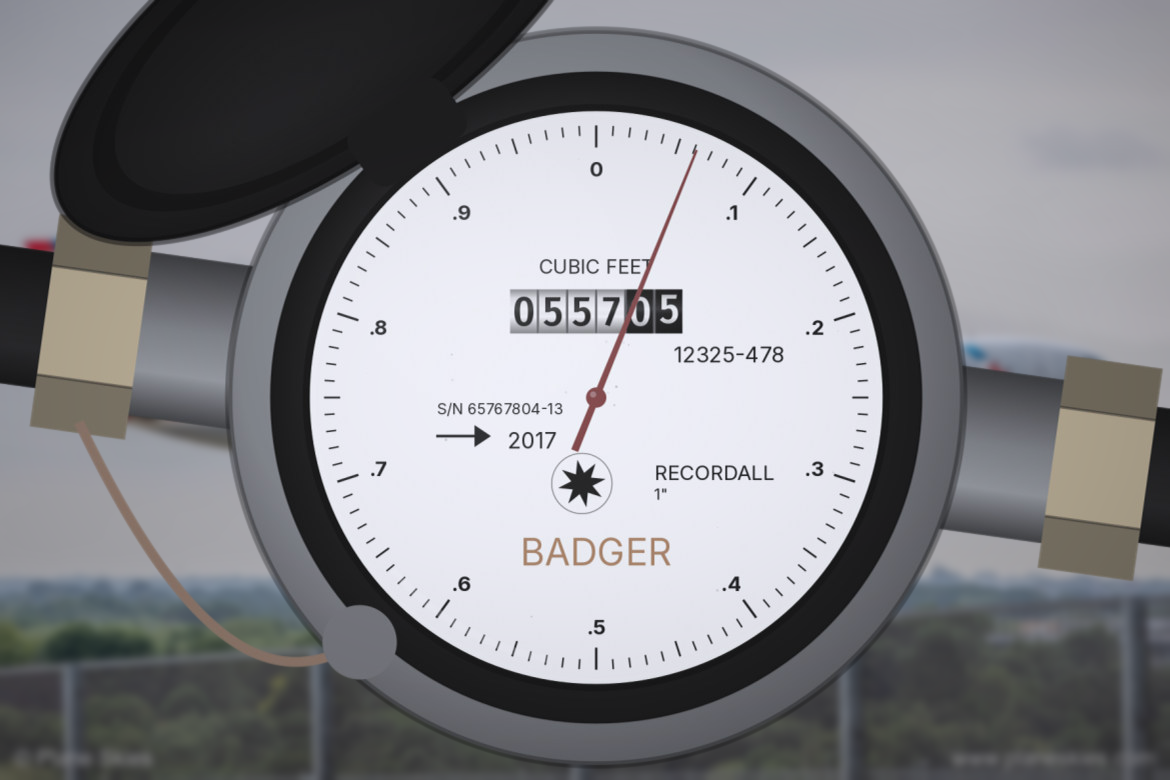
55705.06 ft³
